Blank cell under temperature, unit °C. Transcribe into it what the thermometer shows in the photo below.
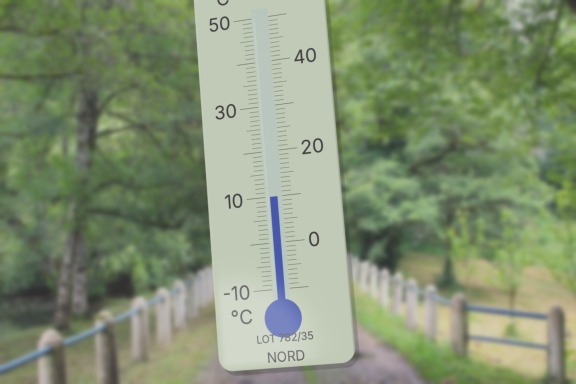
10 °C
